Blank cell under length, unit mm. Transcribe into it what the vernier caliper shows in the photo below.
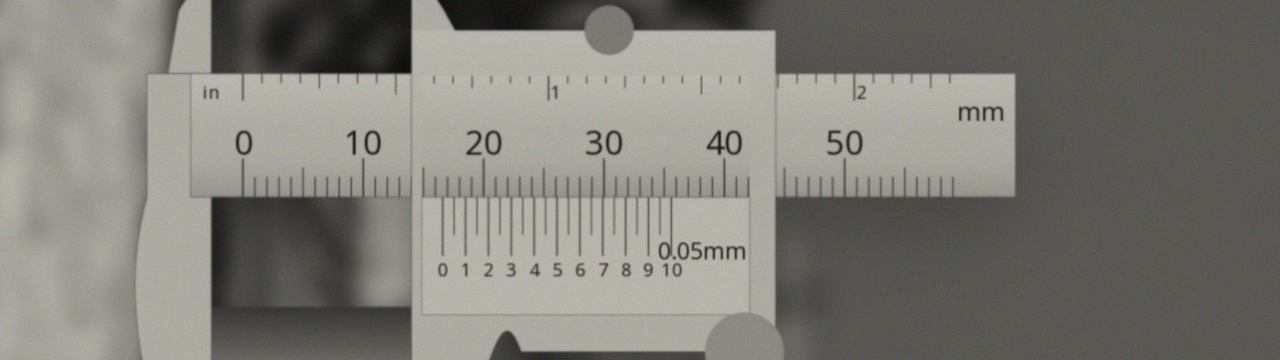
16.6 mm
